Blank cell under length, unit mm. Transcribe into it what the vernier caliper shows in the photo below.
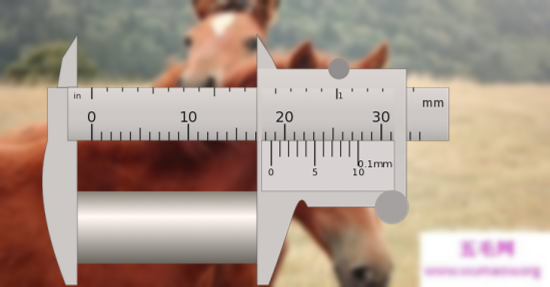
18.6 mm
